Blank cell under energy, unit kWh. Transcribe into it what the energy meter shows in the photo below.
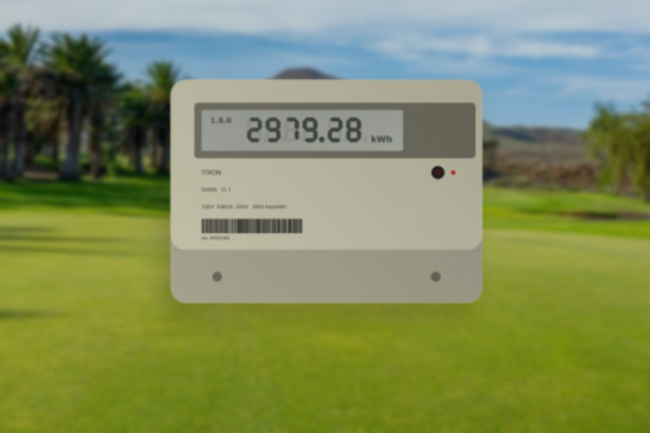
2979.28 kWh
